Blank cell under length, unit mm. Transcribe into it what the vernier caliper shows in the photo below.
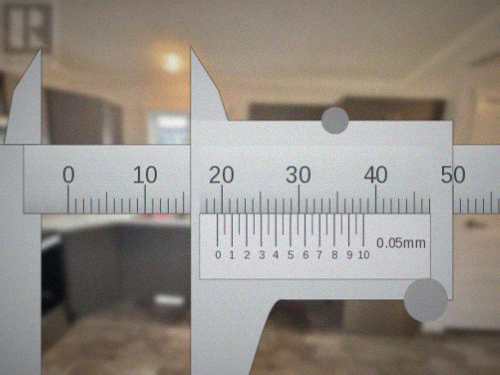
19.4 mm
